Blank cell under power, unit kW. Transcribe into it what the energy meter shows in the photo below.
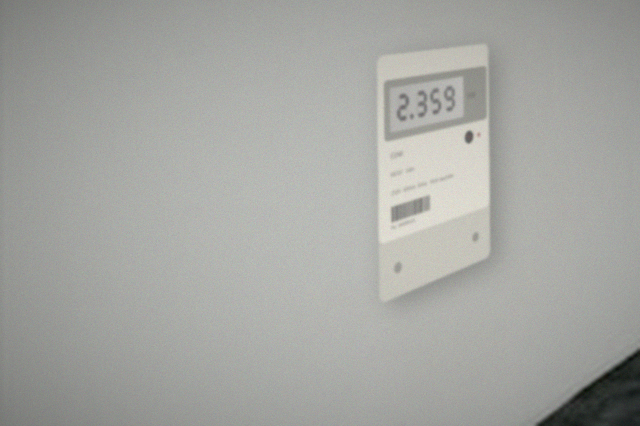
2.359 kW
